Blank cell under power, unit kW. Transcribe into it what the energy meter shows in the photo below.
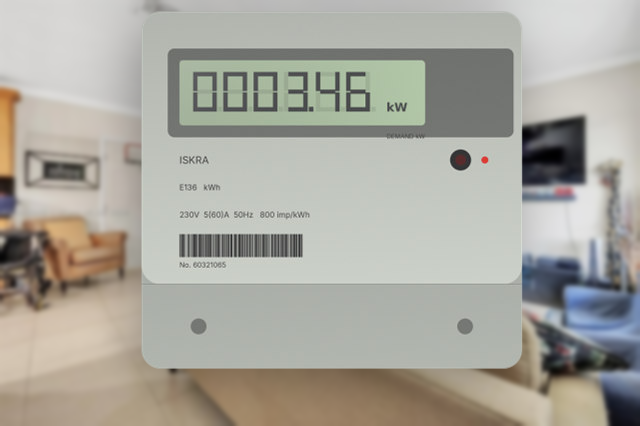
3.46 kW
